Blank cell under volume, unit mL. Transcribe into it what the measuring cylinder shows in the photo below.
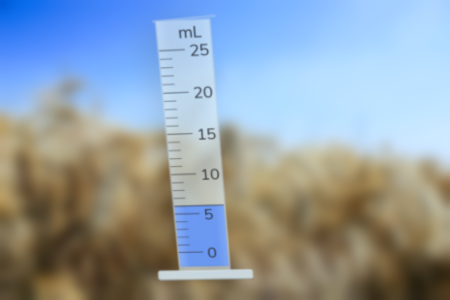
6 mL
